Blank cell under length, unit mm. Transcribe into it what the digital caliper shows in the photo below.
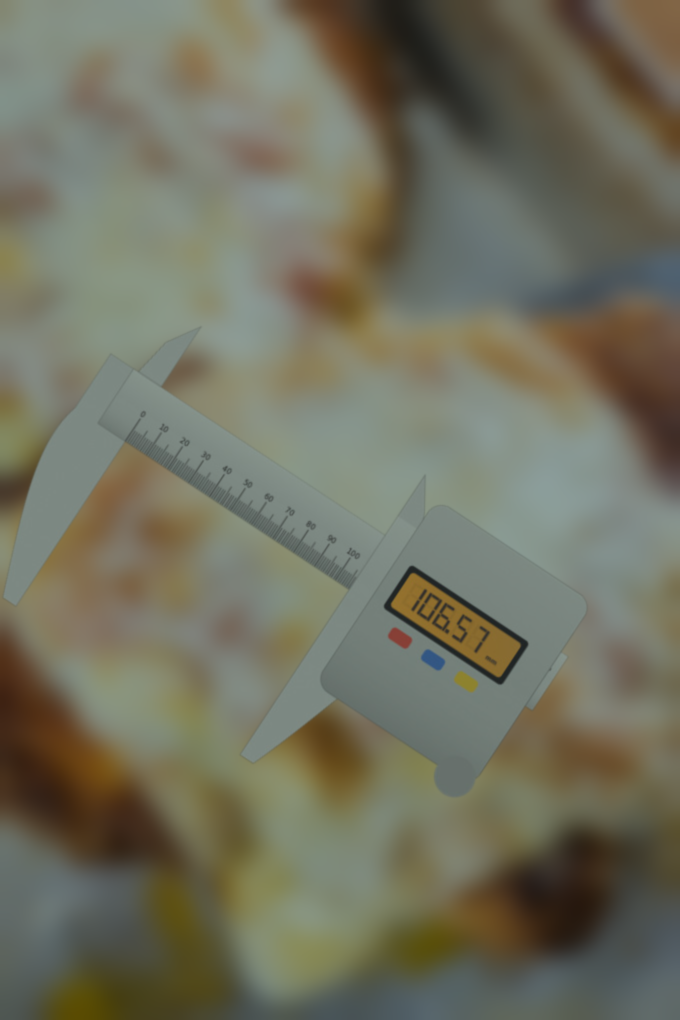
106.57 mm
